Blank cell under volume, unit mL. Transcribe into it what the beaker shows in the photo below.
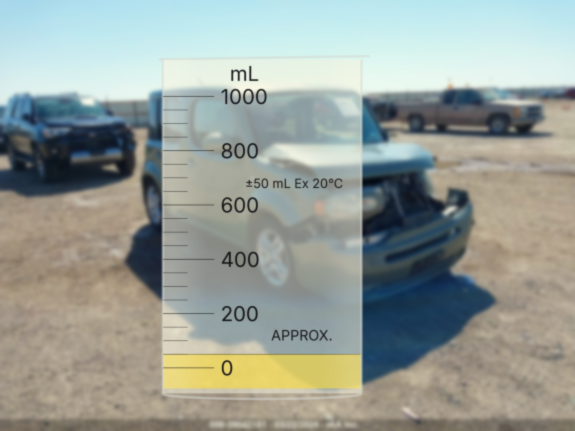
50 mL
